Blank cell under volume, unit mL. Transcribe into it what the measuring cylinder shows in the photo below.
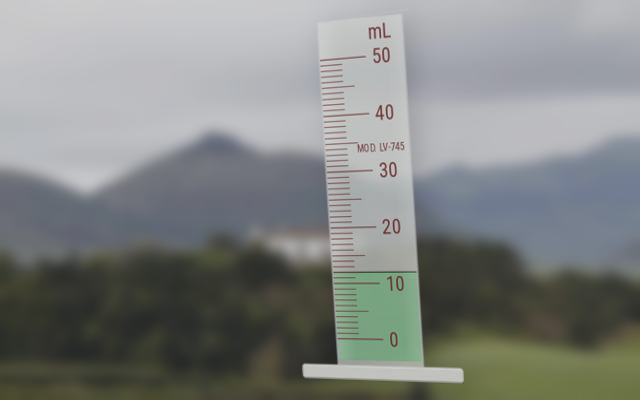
12 mL
